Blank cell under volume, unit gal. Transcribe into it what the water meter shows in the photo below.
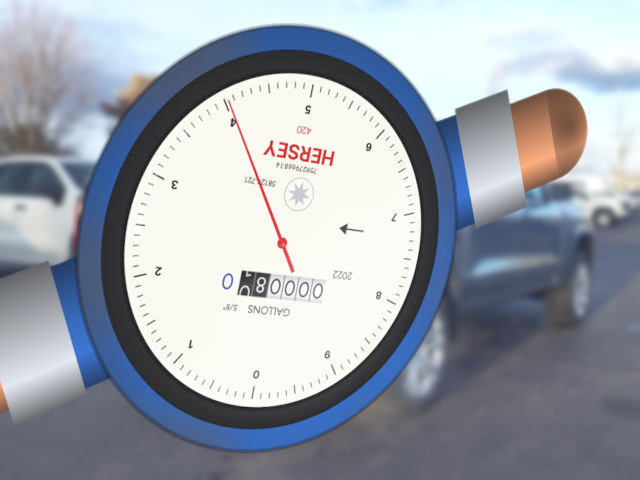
804.0 gal
